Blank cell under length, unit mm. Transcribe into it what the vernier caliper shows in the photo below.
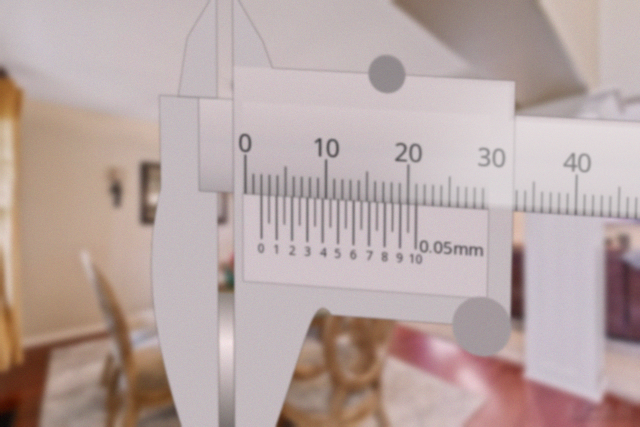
2.0 mm
